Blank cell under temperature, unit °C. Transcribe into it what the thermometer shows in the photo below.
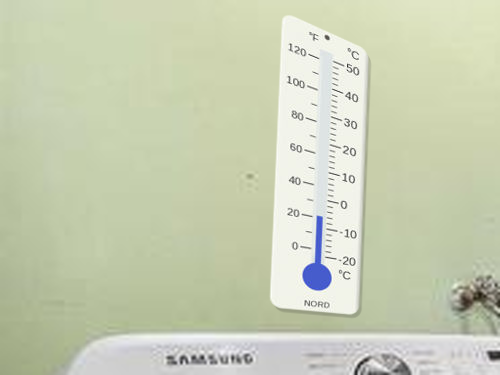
-6 °C
